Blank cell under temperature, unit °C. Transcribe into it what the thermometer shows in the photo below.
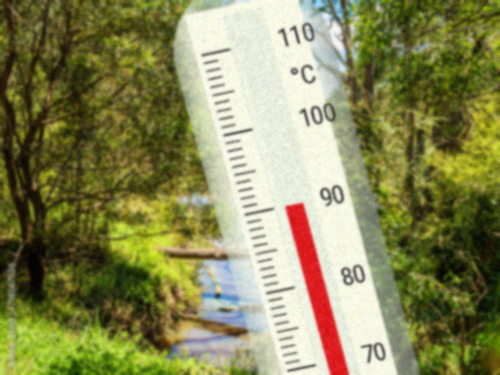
90 °C
